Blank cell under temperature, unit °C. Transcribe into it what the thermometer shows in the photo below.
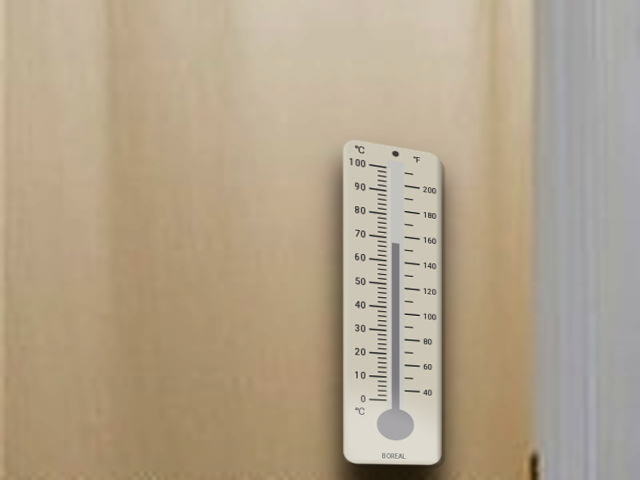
68 °C
